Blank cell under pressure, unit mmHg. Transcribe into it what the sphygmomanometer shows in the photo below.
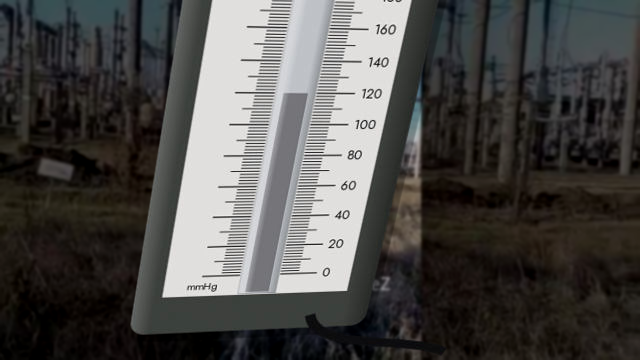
120 mmHg
